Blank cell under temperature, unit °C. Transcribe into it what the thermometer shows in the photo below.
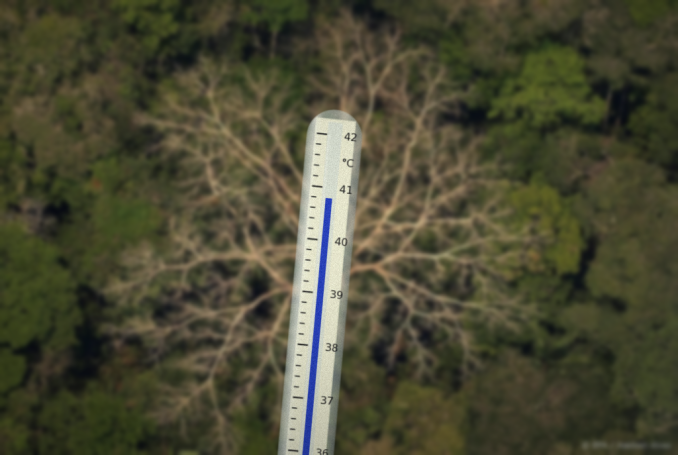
40.8 °C
